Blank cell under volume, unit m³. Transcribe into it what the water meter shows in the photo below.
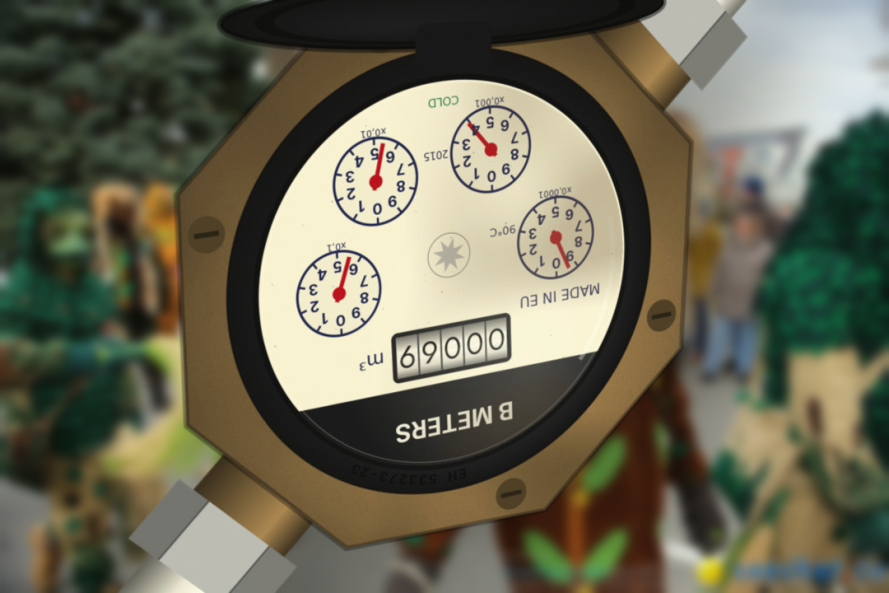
69.5539 m³
